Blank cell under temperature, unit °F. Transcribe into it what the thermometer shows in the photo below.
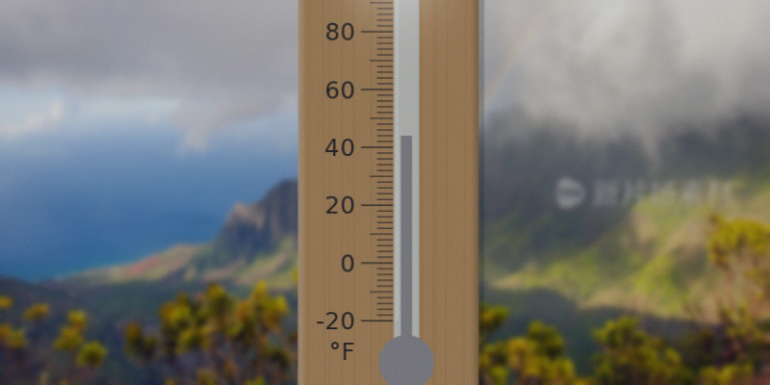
44 °F
